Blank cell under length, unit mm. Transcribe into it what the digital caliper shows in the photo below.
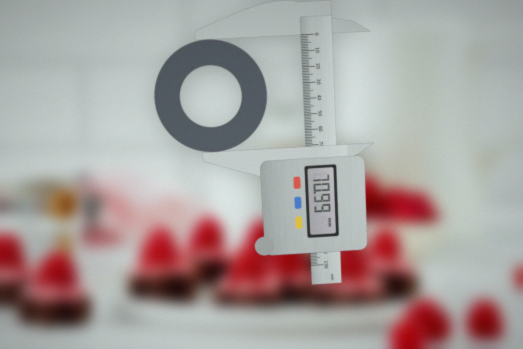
70.99 mm
